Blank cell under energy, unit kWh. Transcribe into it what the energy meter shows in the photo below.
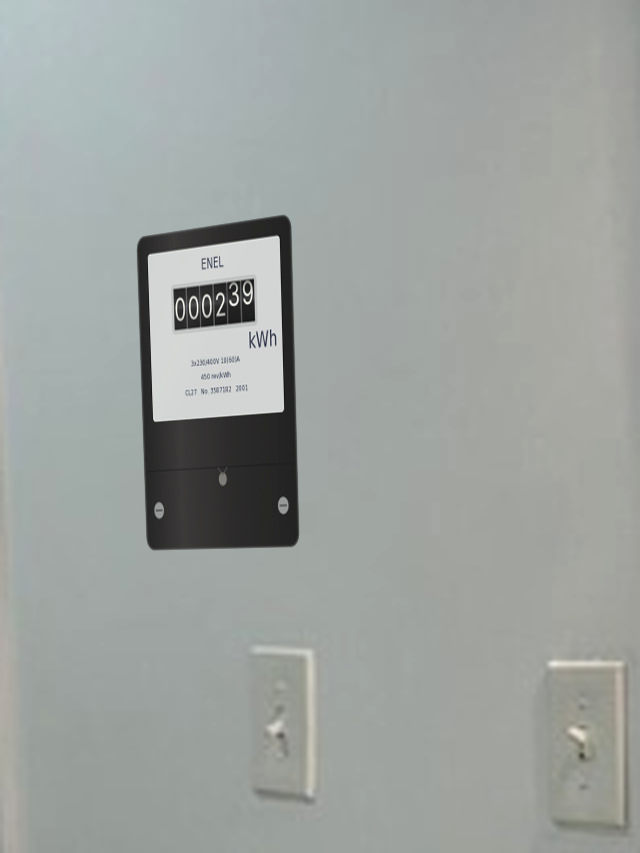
239 kWh
